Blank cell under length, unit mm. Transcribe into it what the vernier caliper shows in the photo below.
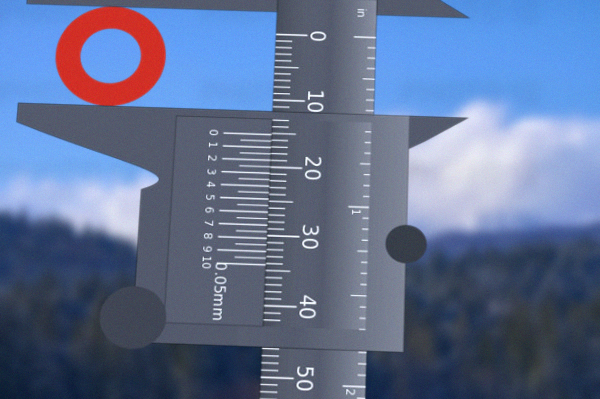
15.2 mm
